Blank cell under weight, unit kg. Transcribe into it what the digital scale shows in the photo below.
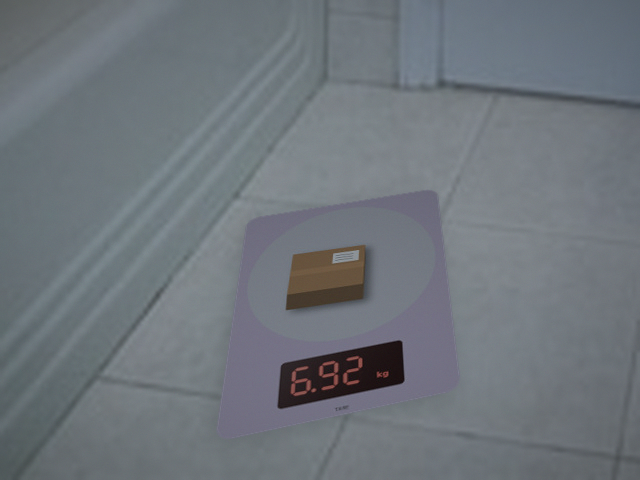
6.92 kg
